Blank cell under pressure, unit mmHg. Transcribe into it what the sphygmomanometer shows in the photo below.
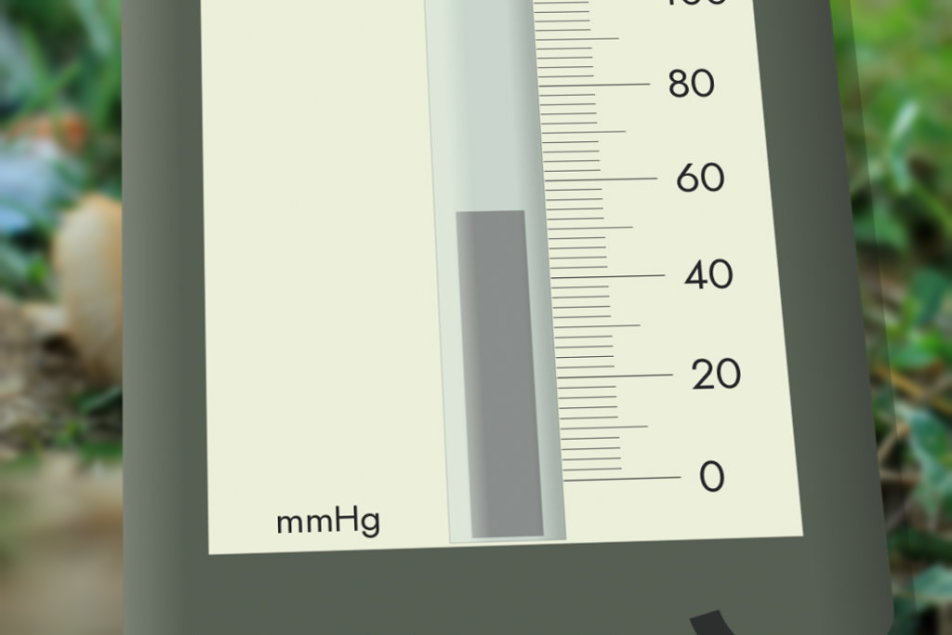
54 mmHg
